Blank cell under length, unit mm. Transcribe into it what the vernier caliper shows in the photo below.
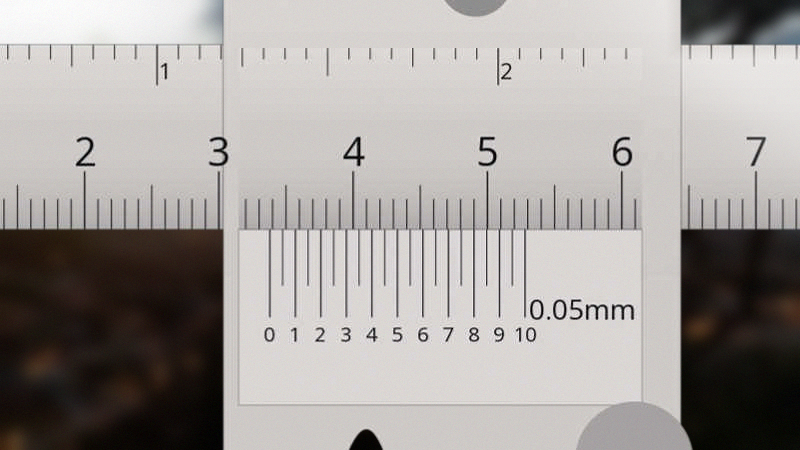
33.8 mm
